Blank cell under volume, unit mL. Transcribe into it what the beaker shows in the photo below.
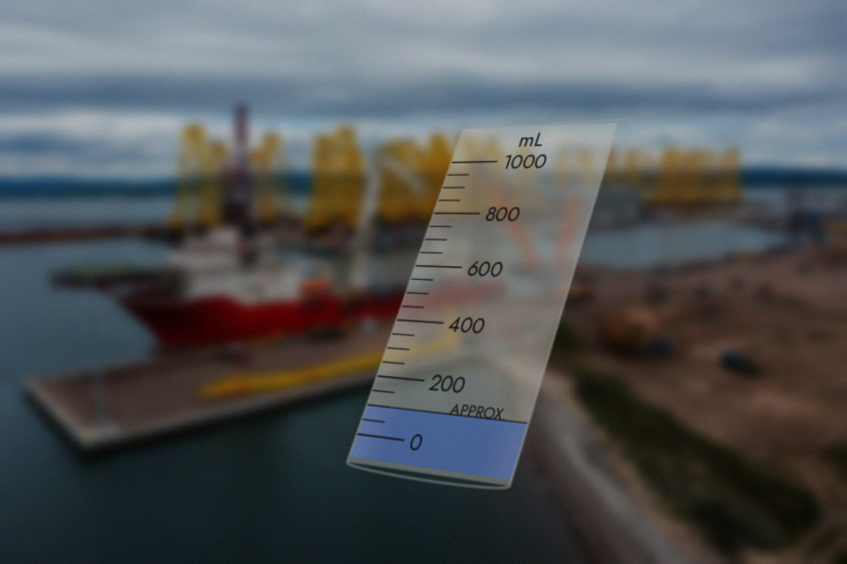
100 mL
